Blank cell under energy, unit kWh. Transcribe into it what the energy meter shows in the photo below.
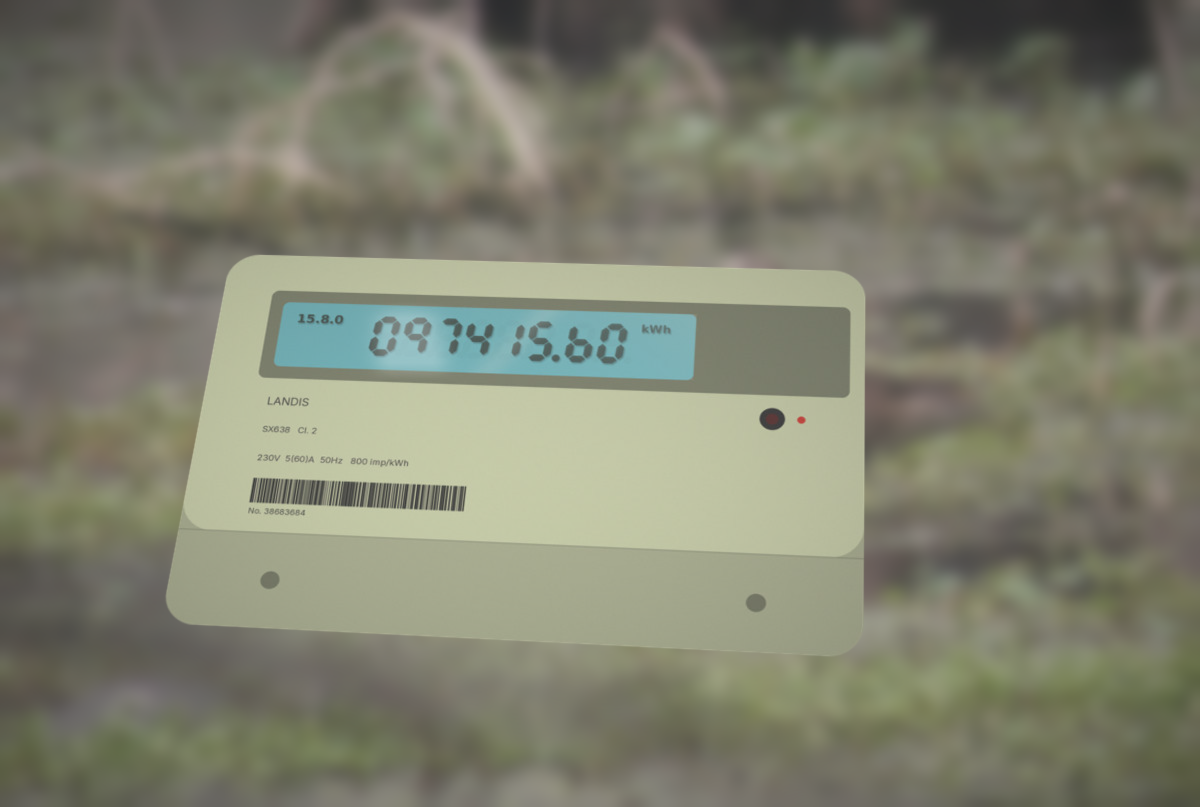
97415.60 kWh
